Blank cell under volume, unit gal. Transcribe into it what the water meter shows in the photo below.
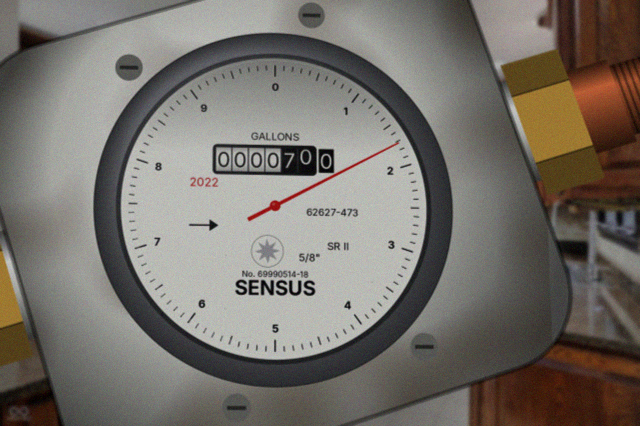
701.7 gal
